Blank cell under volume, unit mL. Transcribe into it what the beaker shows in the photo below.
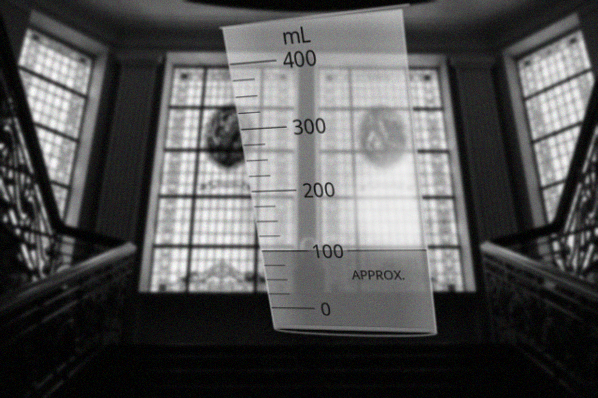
100 mL
